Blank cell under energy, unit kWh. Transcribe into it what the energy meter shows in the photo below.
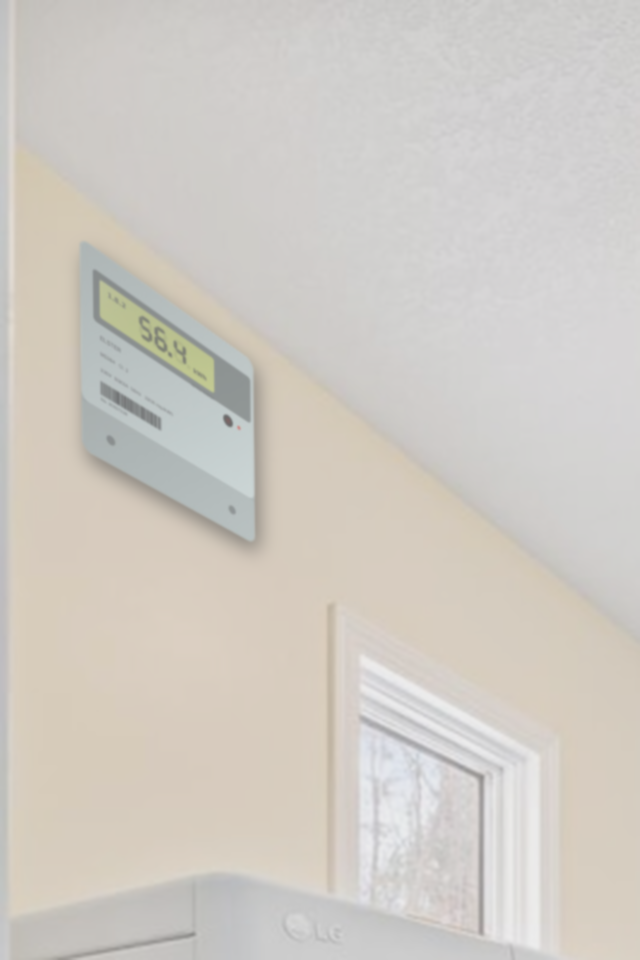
56.4 kWh
